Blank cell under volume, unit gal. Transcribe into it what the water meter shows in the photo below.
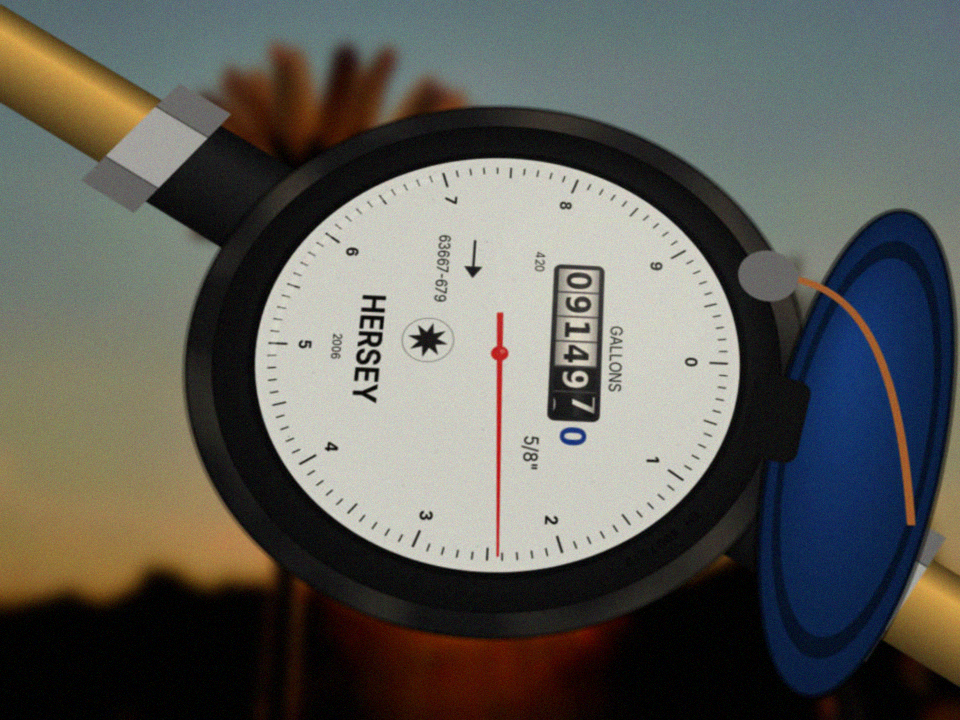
914972.4 gal
